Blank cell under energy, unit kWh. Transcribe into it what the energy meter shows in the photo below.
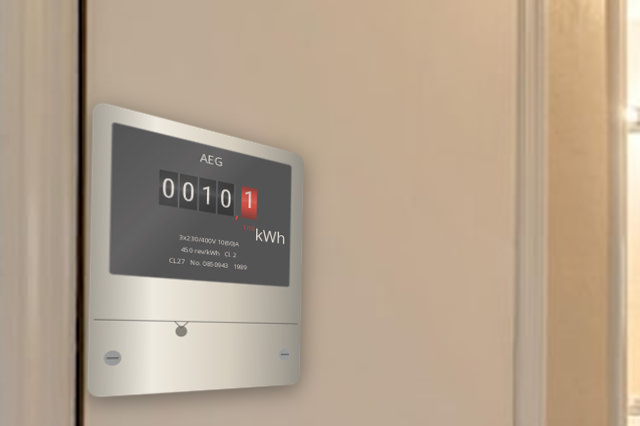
10.1 kWh
